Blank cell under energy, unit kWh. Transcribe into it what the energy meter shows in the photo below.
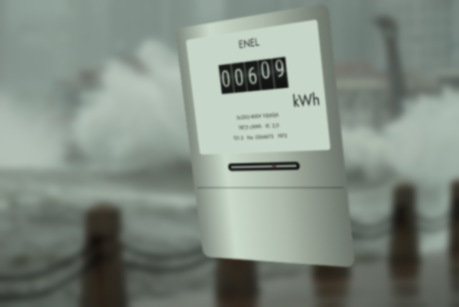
609 kWh
